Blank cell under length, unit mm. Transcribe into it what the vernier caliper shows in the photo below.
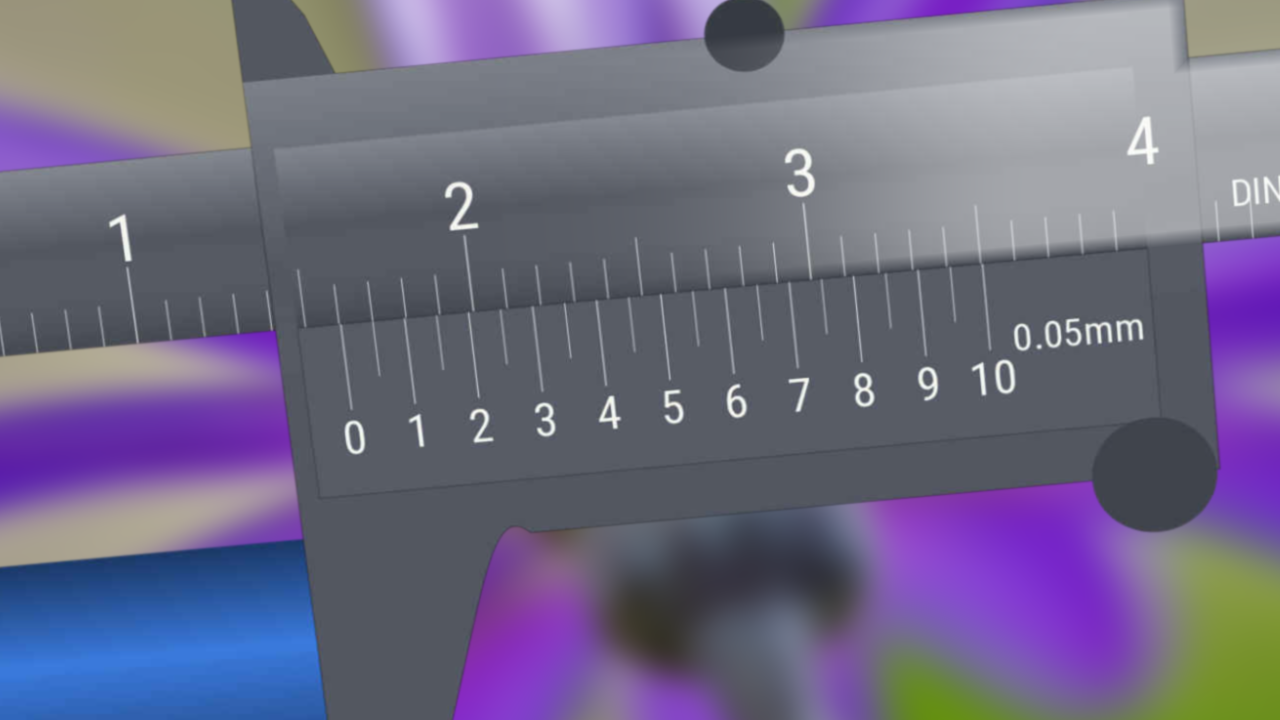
16.05 mm
